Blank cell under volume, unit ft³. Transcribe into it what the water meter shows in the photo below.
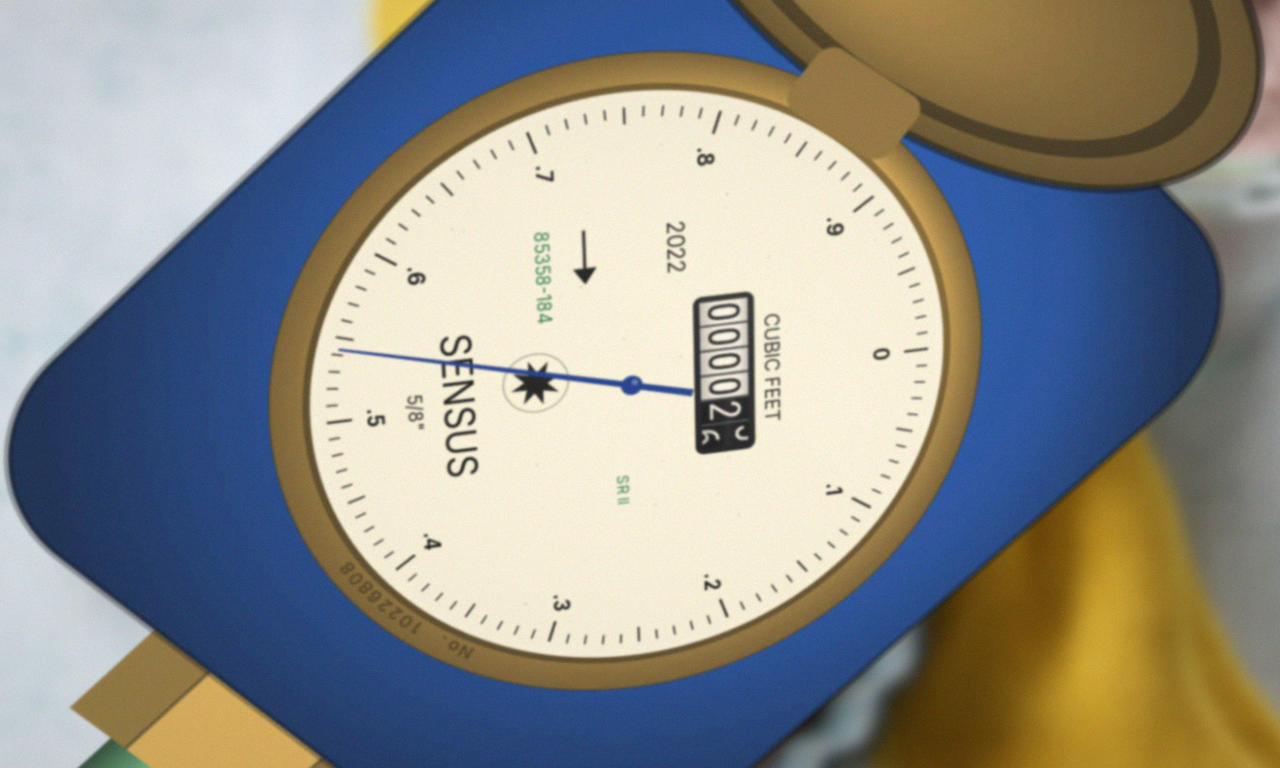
25.54 ft³
